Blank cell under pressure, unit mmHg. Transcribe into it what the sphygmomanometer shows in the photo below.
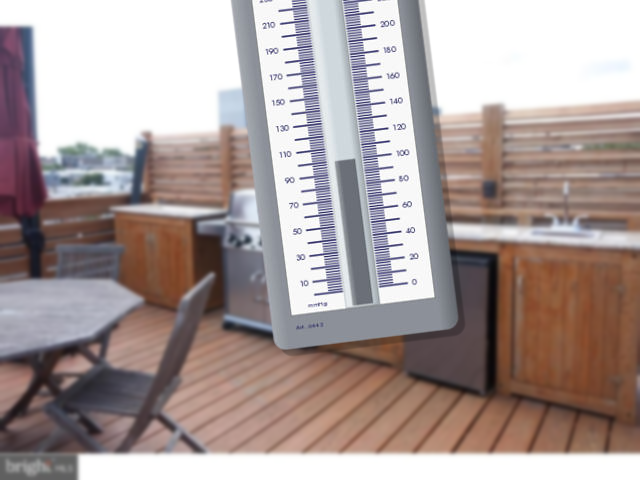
100 mmHg
